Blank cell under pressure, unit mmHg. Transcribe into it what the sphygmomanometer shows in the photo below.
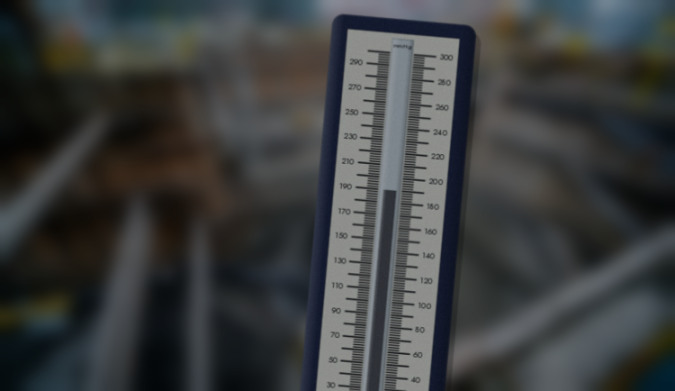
190 mmHg
